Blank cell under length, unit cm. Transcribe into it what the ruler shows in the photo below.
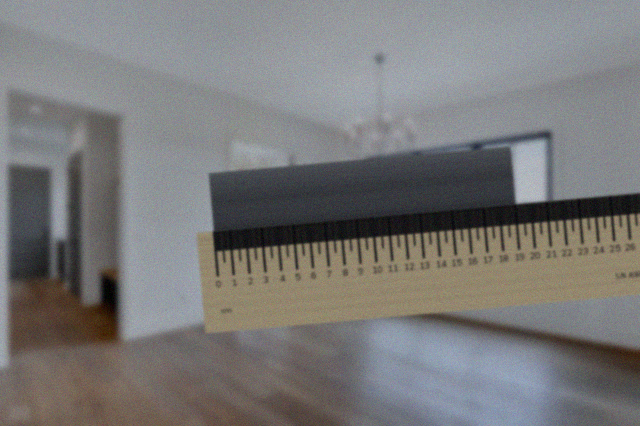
19 cm
